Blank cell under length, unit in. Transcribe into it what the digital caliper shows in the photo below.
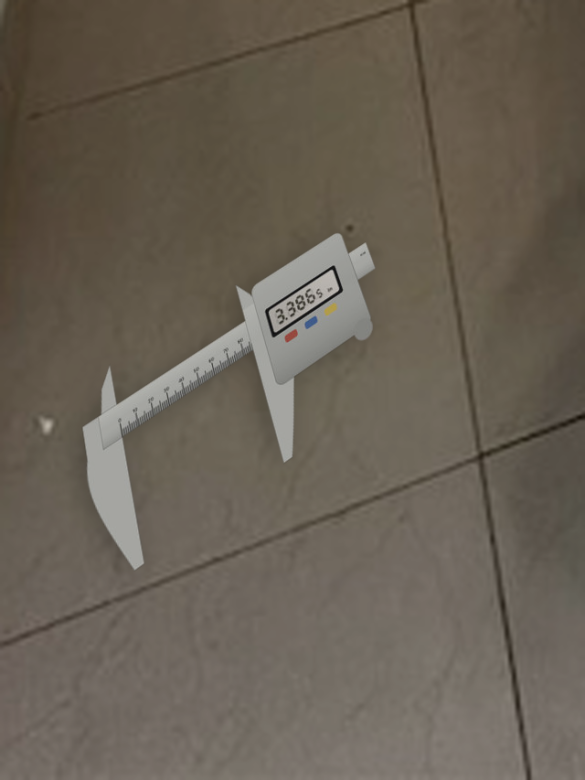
3.3865 in
